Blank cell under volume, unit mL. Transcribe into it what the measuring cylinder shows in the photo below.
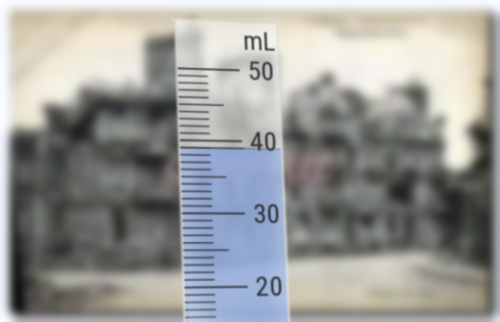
39 mL
